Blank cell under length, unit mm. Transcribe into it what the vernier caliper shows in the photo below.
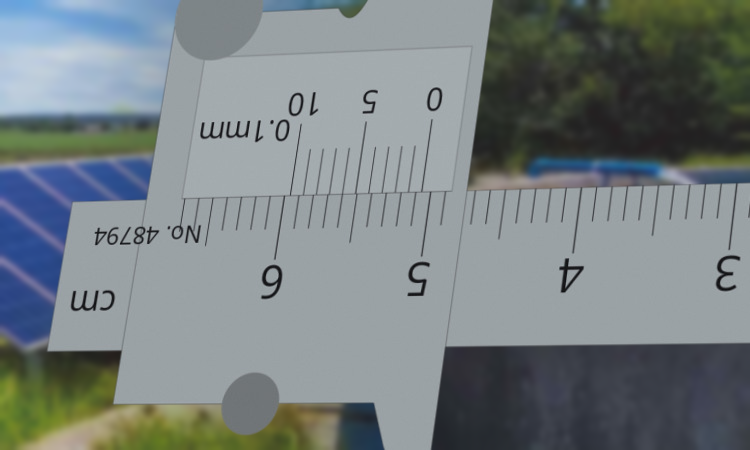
50.6 mm
